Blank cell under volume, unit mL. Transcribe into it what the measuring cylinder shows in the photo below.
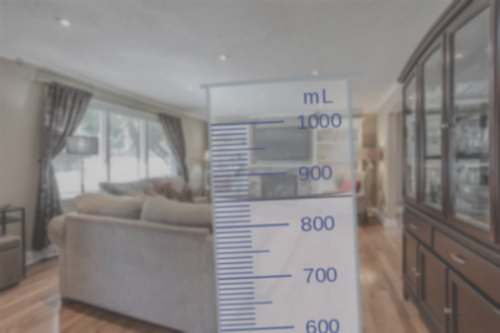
850 mL
